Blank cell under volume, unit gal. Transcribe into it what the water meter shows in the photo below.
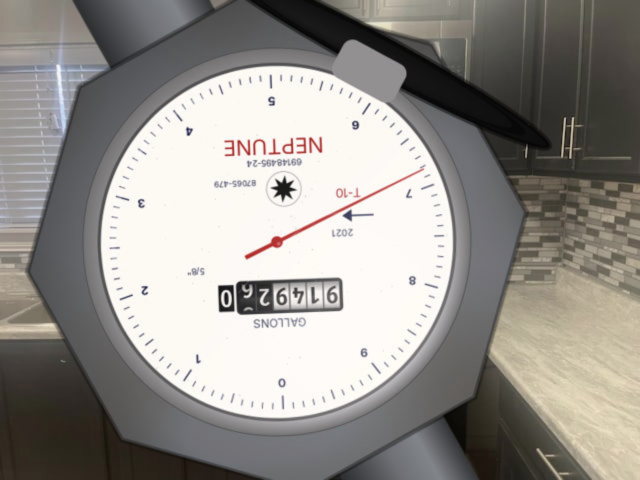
9149256.8 gal
